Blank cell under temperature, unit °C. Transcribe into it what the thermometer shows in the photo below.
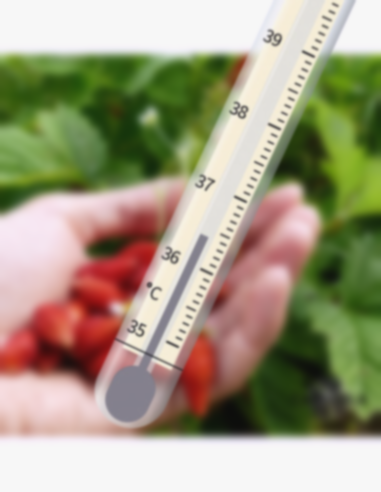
36.4 °C
